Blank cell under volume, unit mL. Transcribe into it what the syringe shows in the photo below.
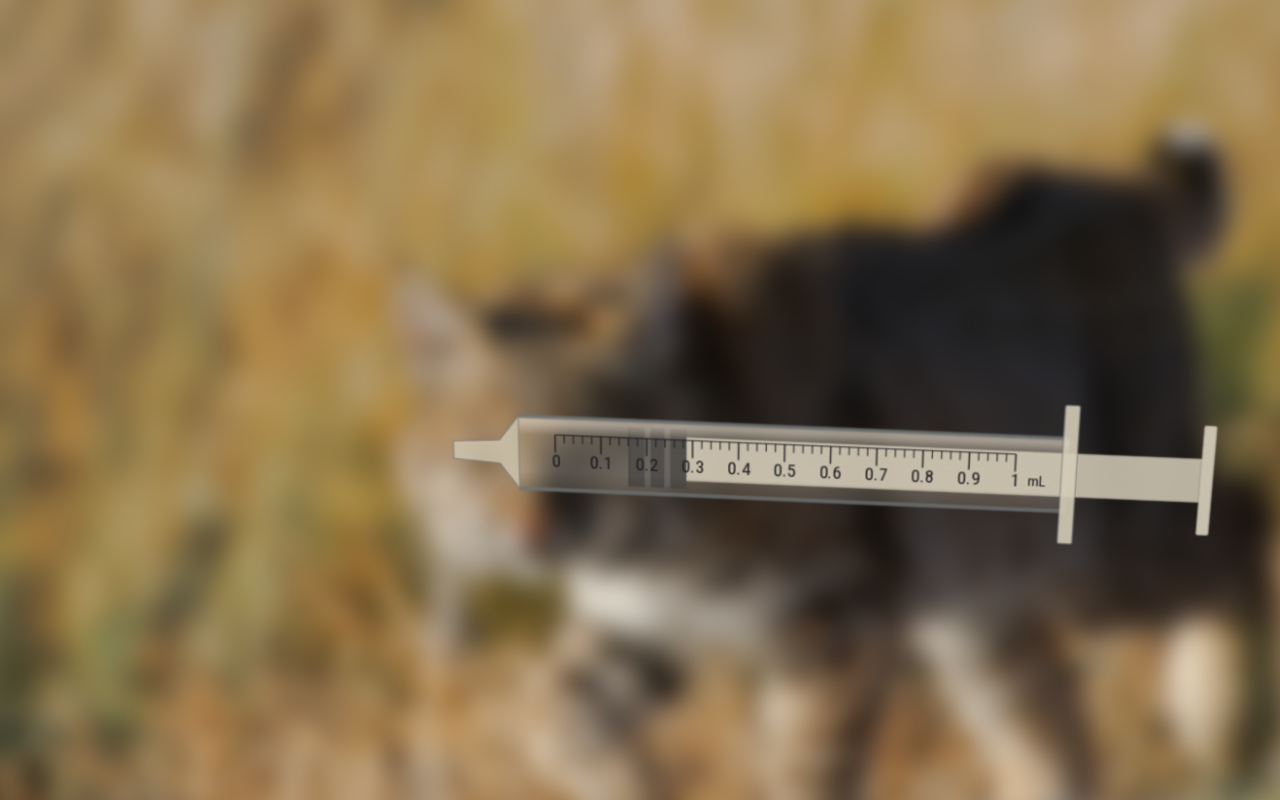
0.16 mL
